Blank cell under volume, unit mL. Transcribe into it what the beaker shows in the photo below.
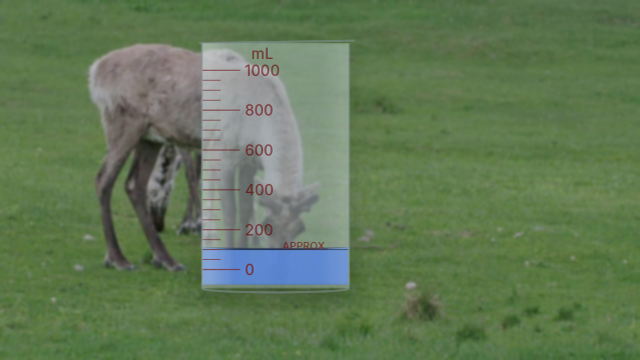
100 mL
